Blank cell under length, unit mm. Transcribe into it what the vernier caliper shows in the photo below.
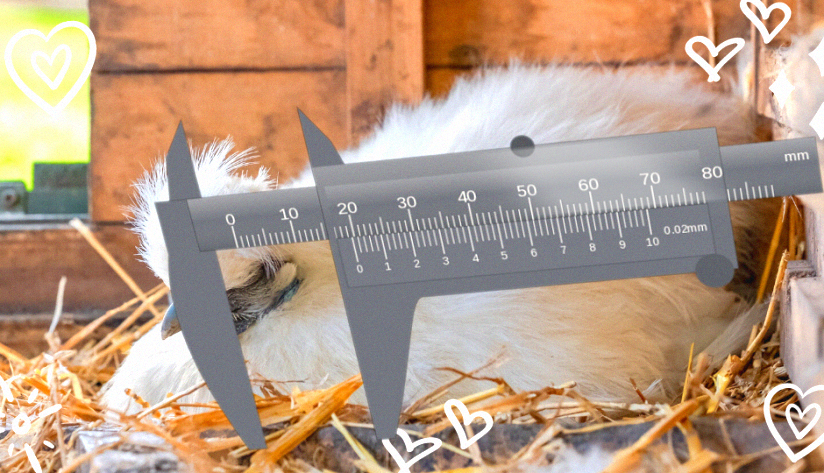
19.6 mm
